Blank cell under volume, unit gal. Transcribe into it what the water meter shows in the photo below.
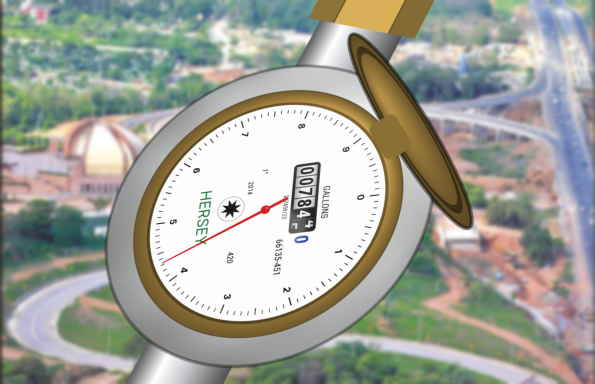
78444.3 gal
